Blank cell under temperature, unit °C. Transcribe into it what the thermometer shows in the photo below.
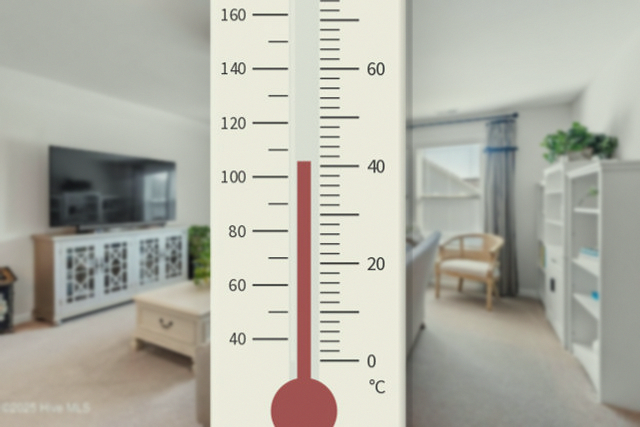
41 °C
